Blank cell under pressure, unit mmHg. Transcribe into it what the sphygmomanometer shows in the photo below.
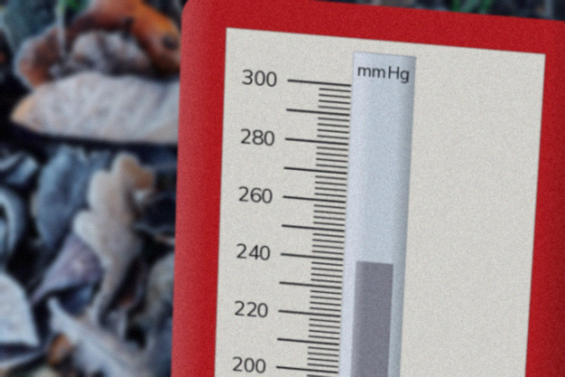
240 mmHg
